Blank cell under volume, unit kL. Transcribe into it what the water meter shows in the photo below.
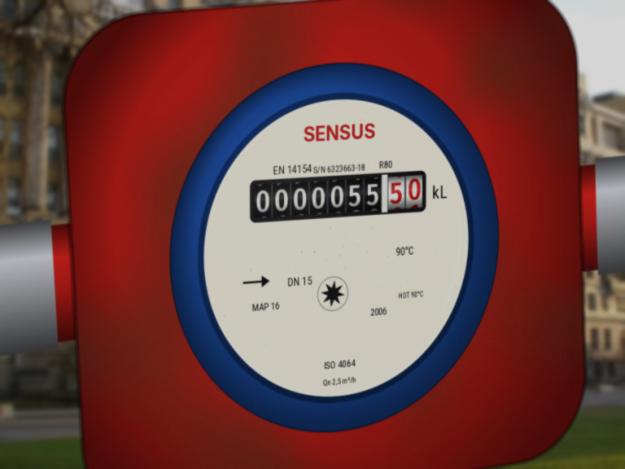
55.50 kL
